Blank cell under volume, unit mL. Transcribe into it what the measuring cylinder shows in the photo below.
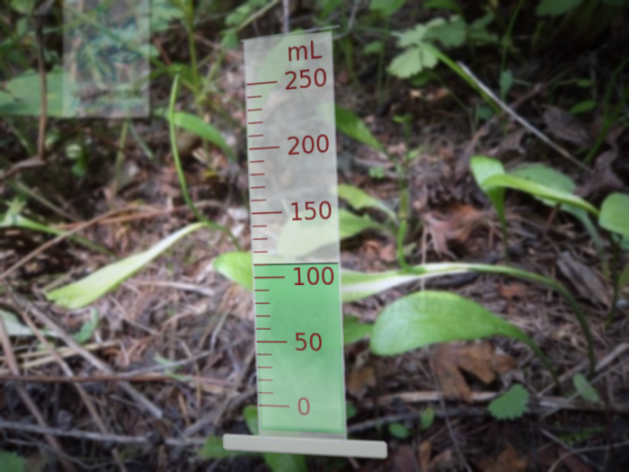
110 mL
